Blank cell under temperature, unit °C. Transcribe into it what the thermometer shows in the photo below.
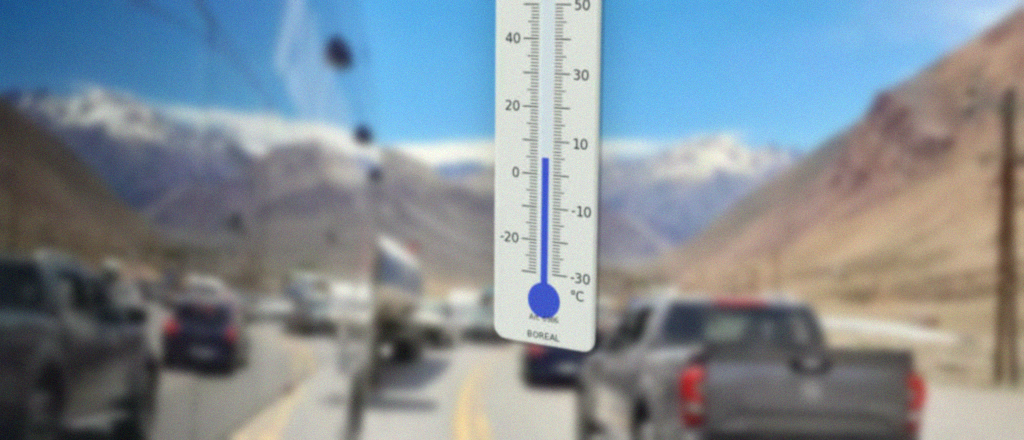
5 °C
